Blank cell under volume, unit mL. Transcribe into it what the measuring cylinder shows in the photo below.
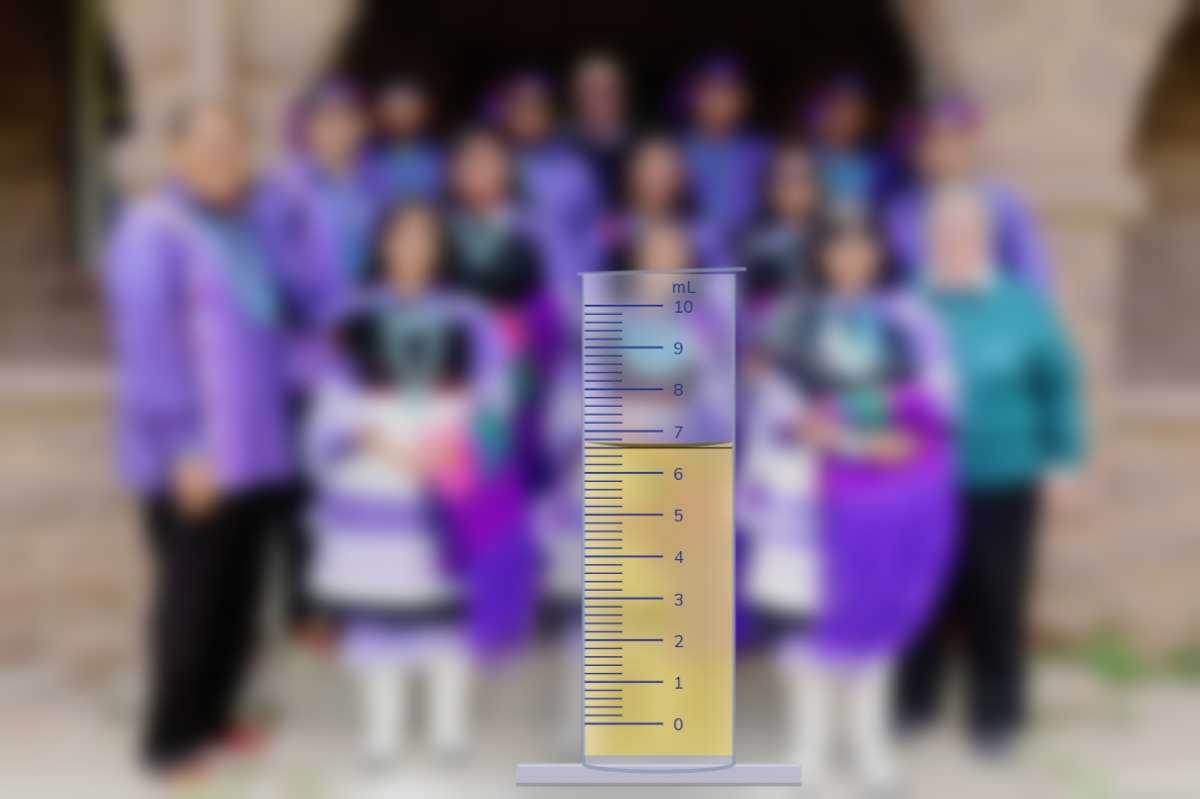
6.6 mL
